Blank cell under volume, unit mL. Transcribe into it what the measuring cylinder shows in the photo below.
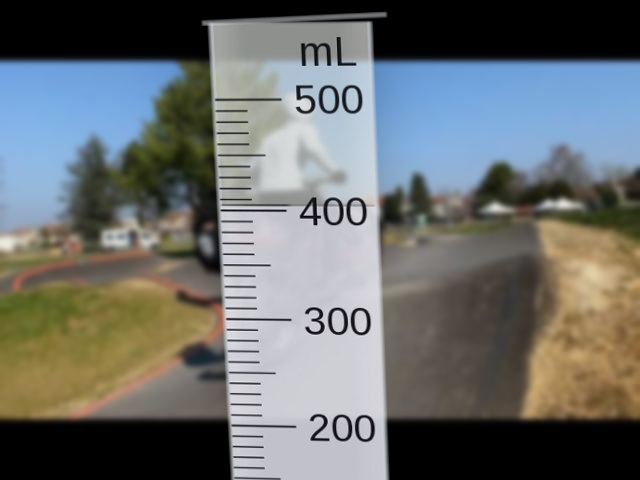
405 mL
